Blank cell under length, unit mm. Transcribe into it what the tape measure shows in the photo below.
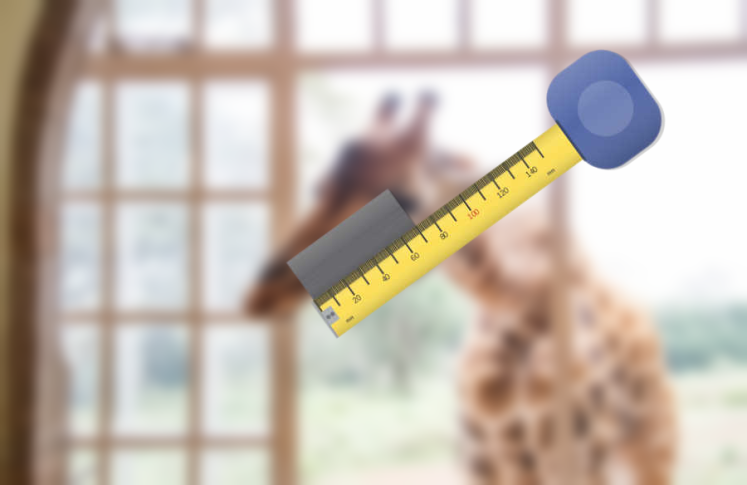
70 mm
